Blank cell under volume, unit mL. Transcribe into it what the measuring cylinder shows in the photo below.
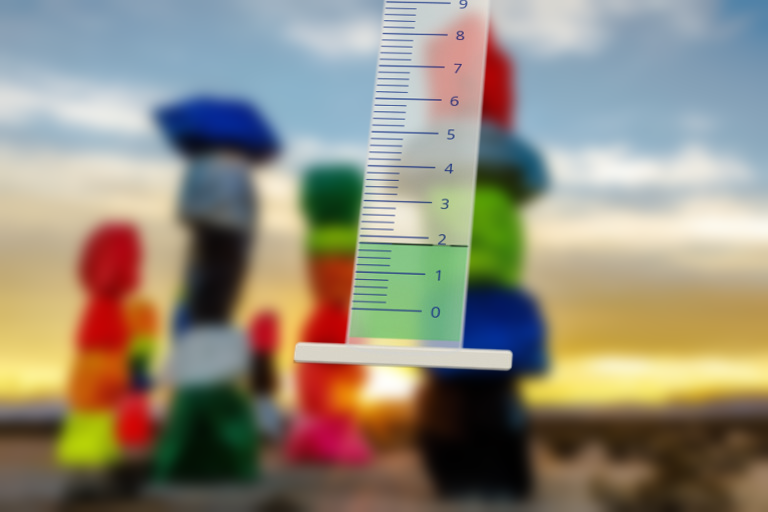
1.8 mL
